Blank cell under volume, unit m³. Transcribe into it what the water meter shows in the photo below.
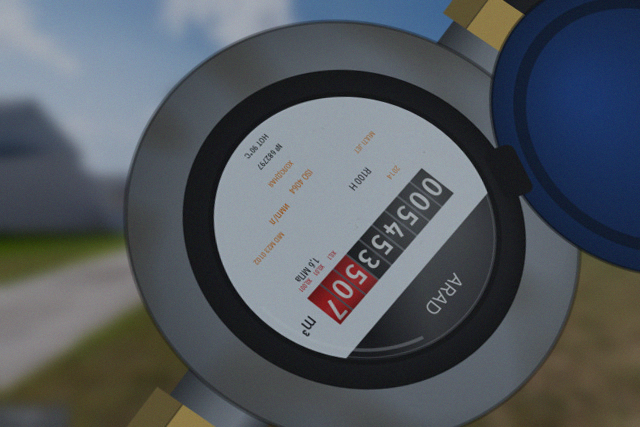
5453.507 m³
